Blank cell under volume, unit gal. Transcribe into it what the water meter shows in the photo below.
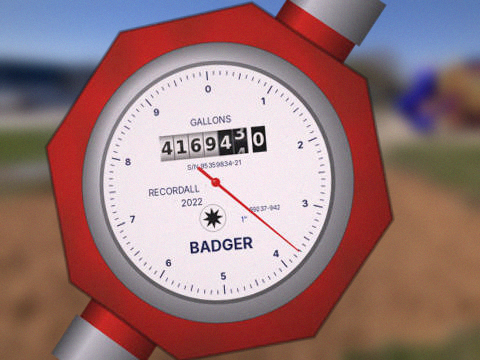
4169433.7 gal
